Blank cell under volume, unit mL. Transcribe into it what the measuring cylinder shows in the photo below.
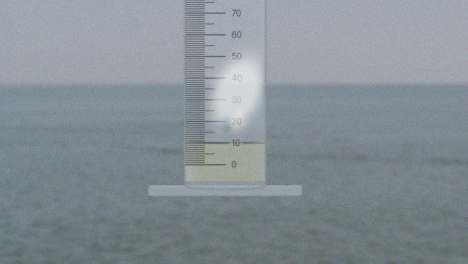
10 mL
